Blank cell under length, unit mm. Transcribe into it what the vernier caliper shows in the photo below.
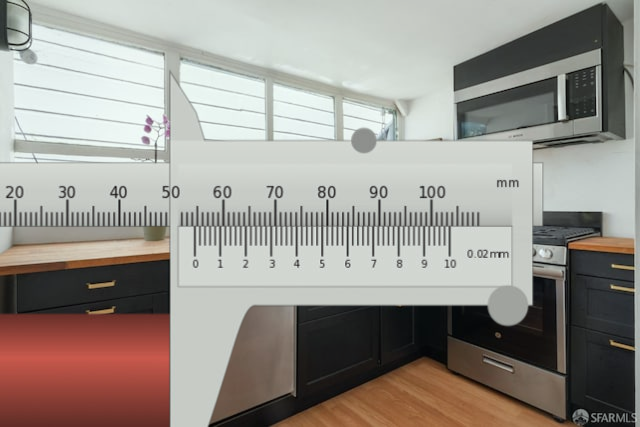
54.5 mm
